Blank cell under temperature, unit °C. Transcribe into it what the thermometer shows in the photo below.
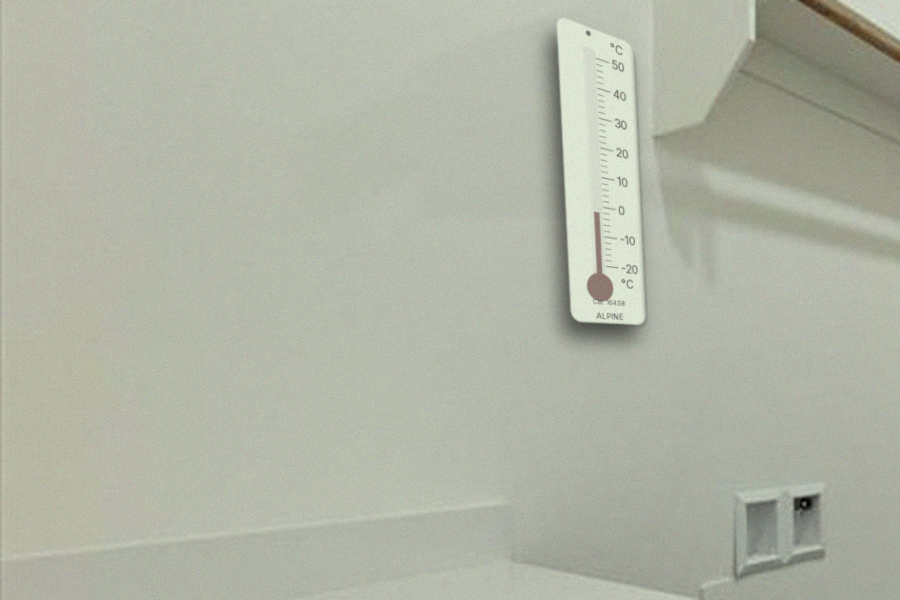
-2 °C
